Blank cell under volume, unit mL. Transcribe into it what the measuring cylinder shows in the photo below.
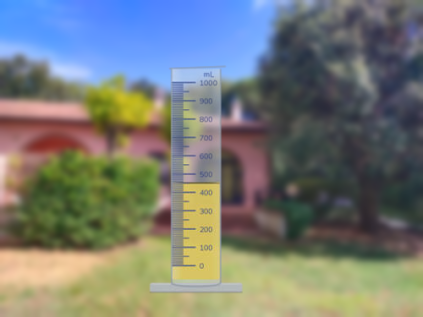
450 mL
